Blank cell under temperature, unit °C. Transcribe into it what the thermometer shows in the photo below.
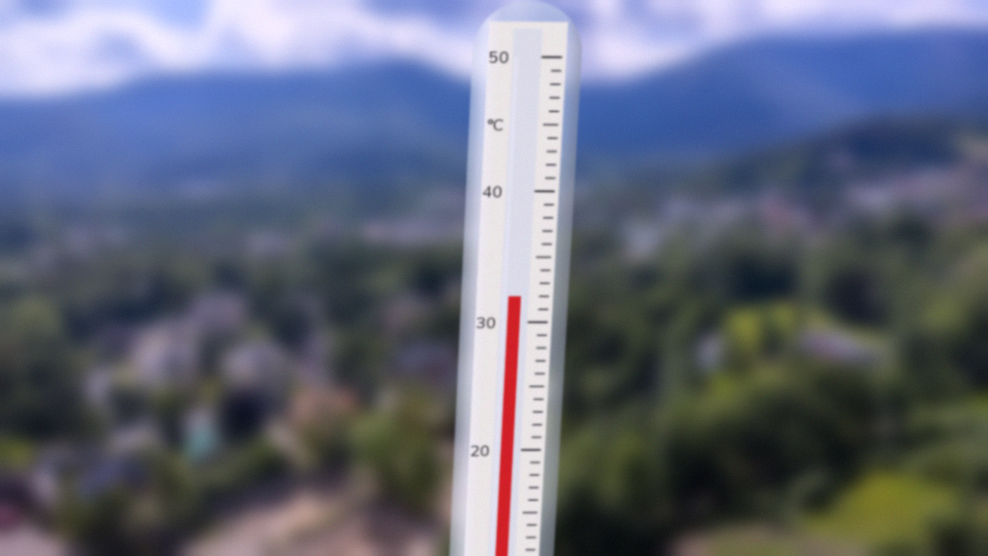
32 °C
